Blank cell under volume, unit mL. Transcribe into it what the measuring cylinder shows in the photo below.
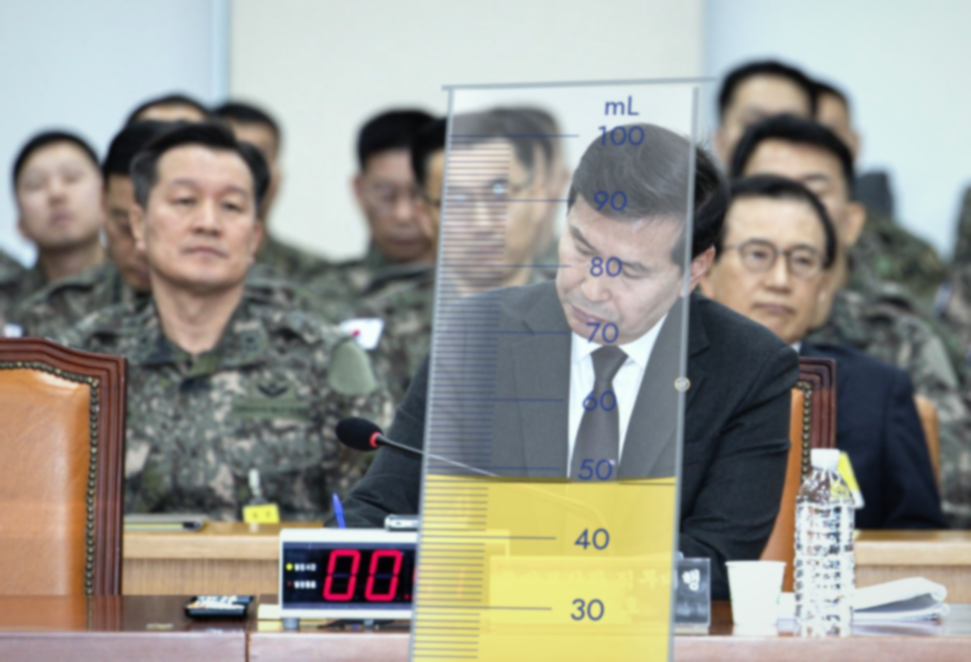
48 mL
